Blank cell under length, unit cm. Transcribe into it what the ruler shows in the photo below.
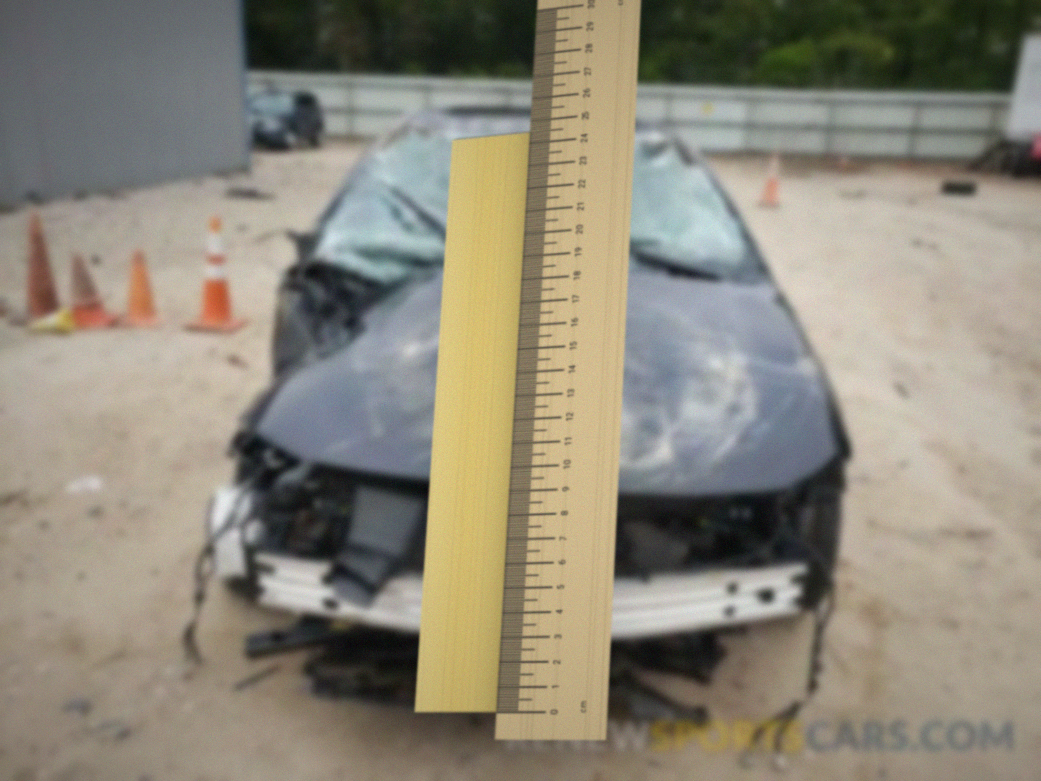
24.5 cm
